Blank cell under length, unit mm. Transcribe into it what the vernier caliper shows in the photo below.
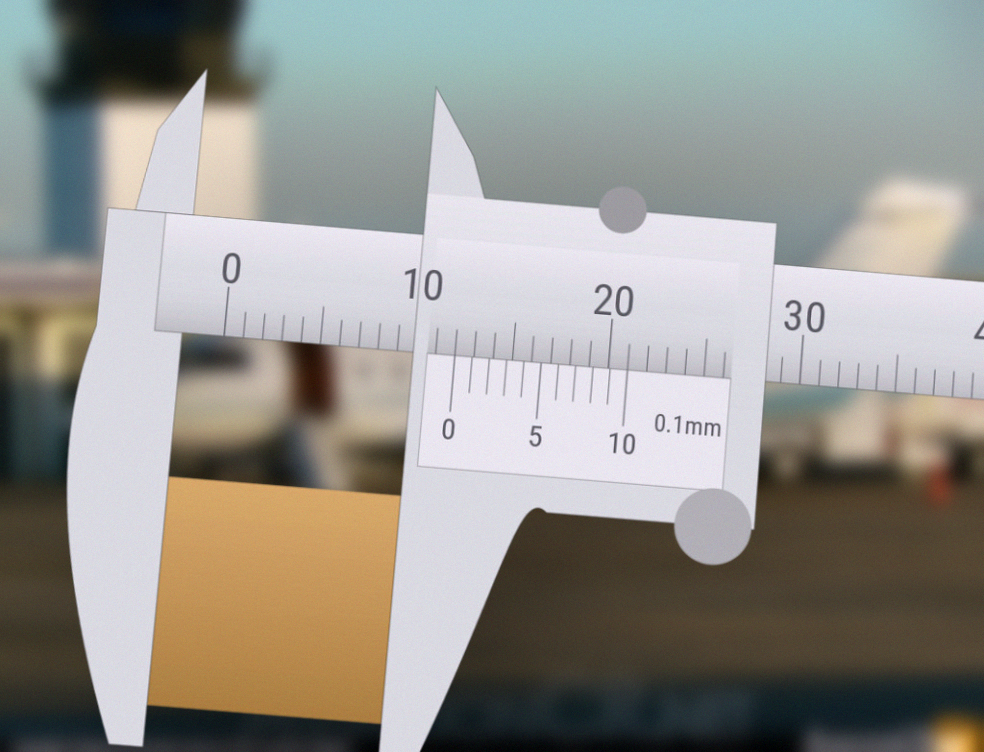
12.0 mm
